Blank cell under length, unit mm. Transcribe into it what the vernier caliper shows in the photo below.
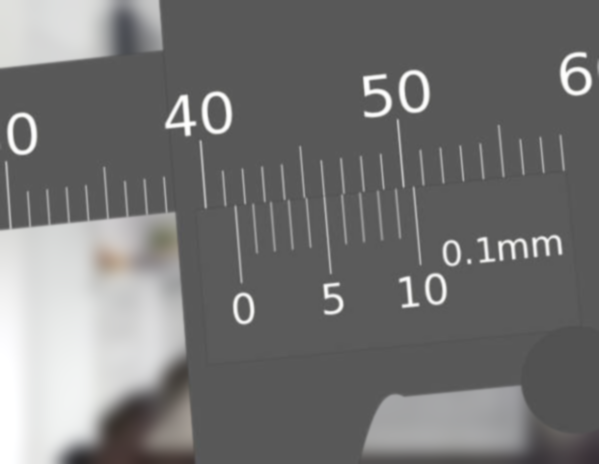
41.5 mm
